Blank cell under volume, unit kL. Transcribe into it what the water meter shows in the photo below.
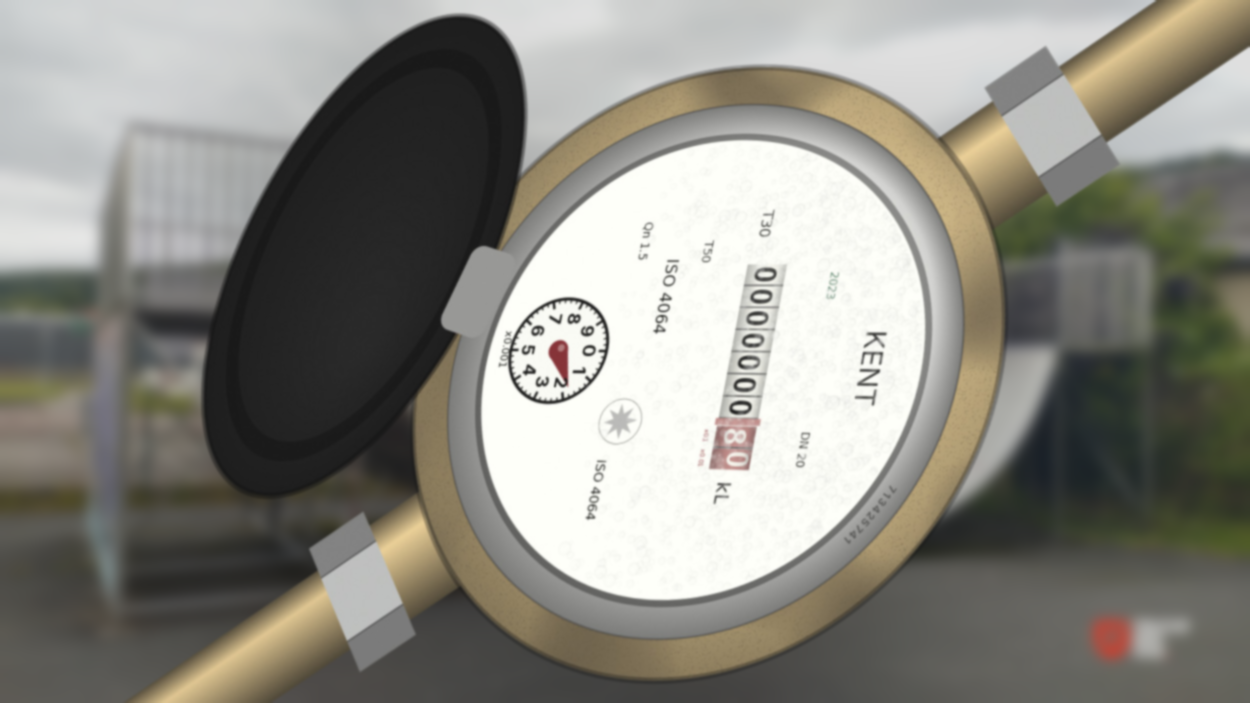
0.801 kL
